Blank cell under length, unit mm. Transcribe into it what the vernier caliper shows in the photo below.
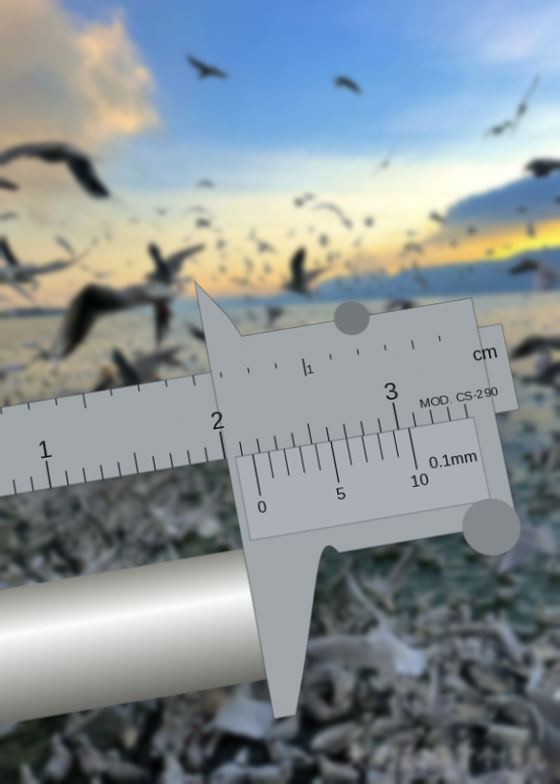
21.6 mm
